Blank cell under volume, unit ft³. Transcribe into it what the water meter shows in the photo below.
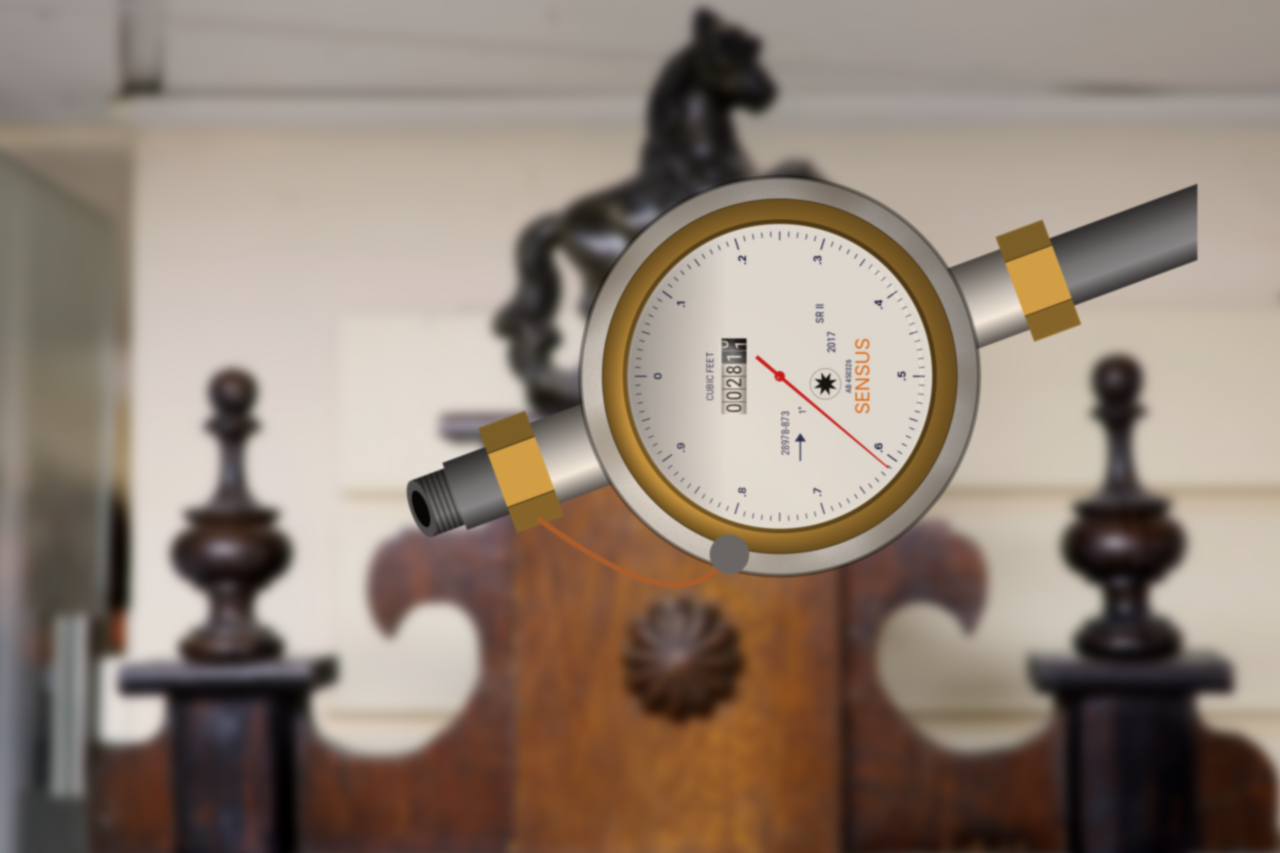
2810.61 ft³
